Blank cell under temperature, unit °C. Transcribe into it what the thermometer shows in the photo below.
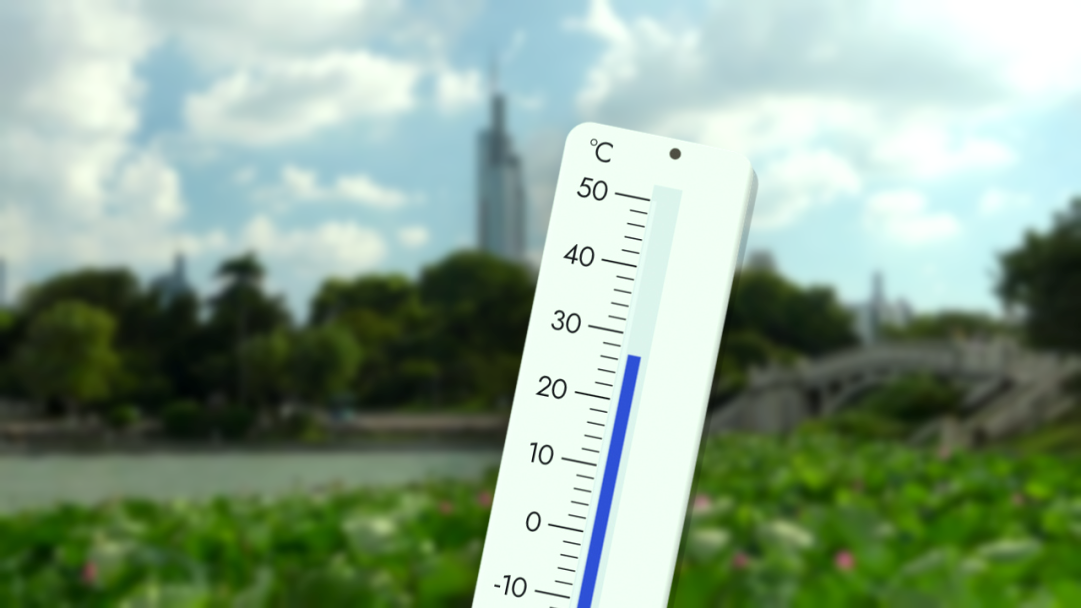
27 °C
